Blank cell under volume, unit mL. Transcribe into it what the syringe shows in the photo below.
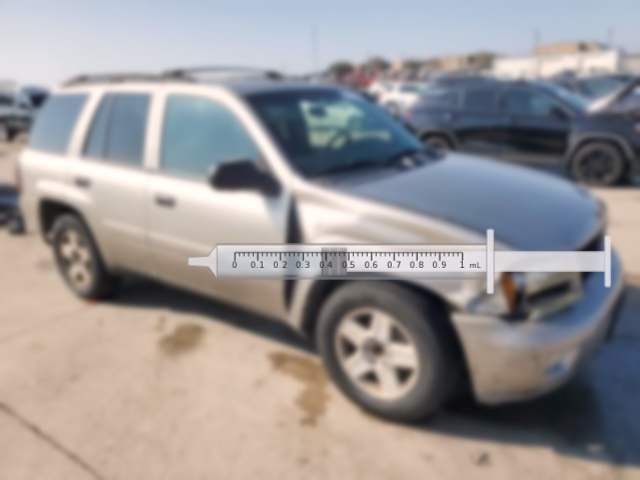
0.38 mL
